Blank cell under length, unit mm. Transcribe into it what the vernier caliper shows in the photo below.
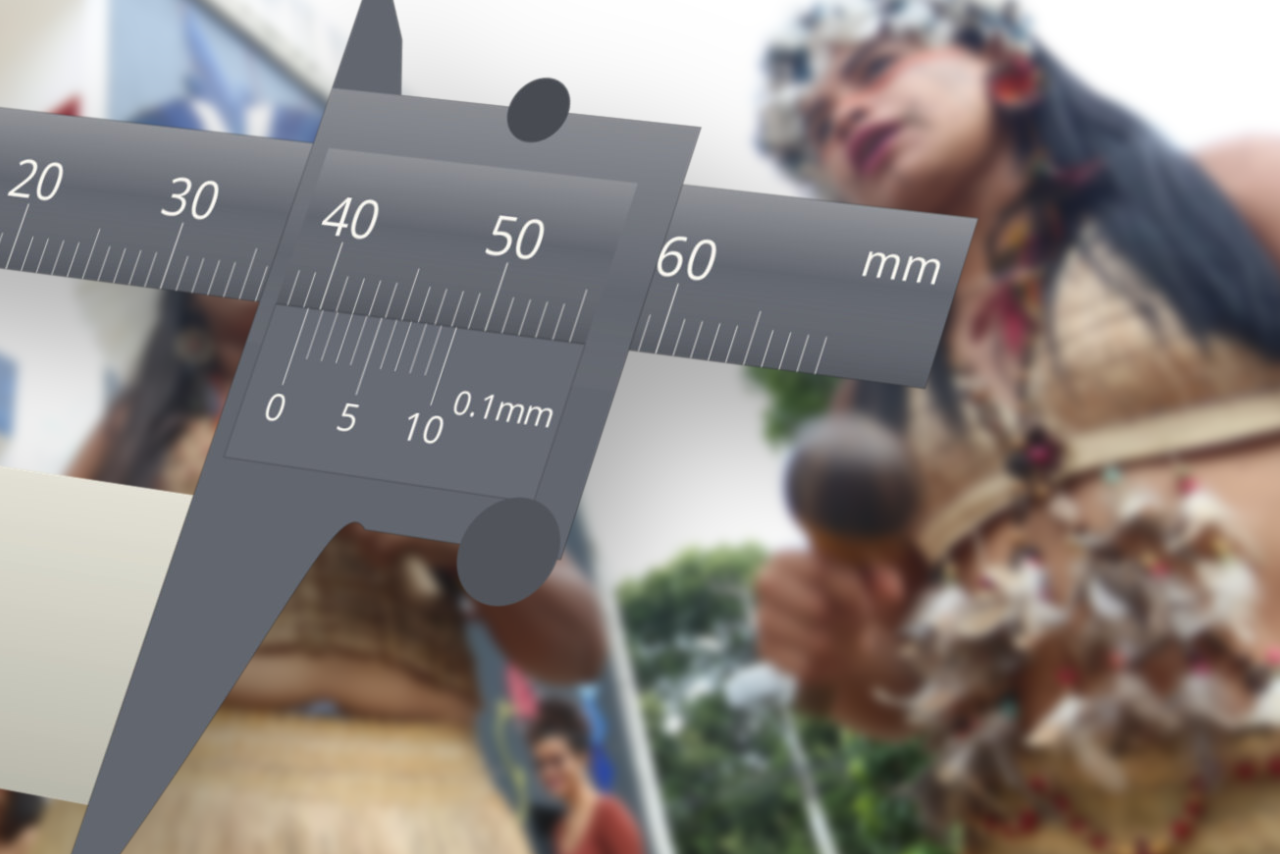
39.3 mm
